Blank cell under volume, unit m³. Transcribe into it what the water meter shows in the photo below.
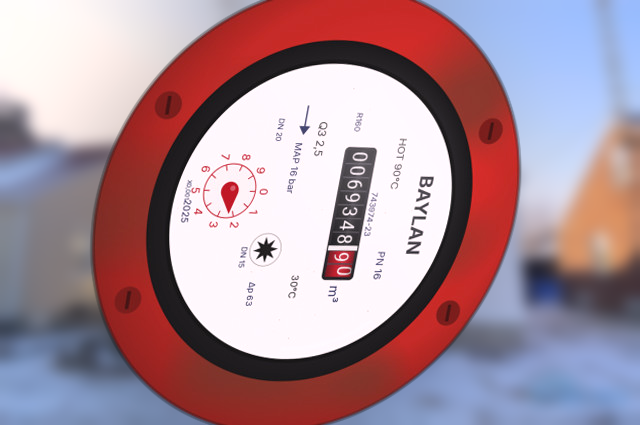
69348.902 m³
